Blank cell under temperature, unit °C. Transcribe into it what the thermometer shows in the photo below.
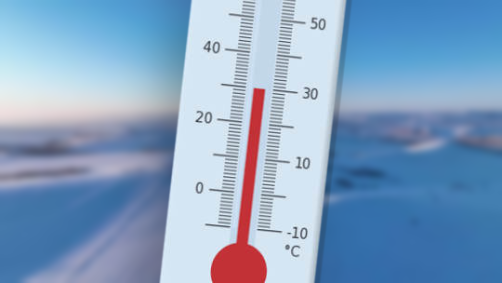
30 °C
